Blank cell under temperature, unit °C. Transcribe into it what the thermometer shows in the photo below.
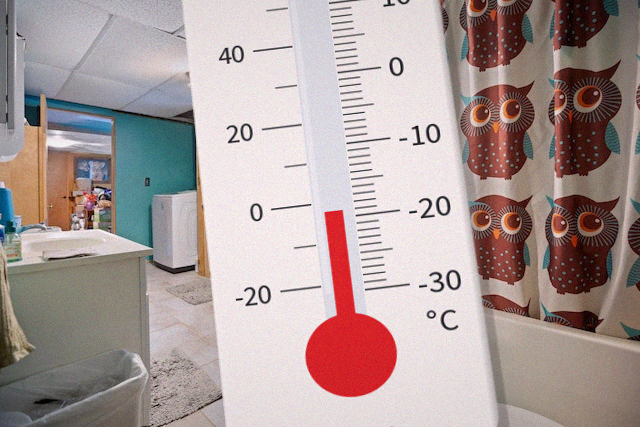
-19 °C
